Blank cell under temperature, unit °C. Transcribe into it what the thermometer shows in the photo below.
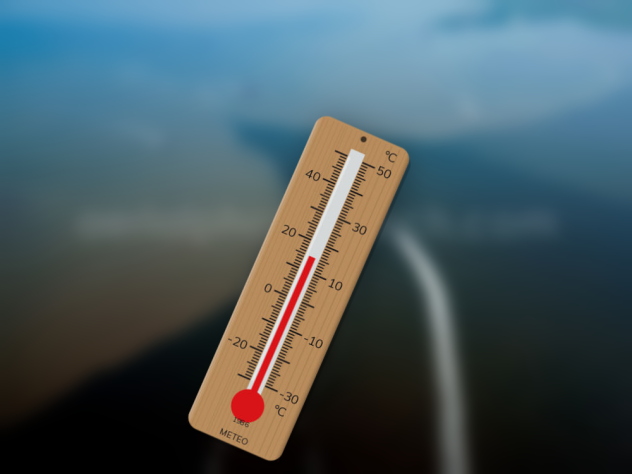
15 °C
